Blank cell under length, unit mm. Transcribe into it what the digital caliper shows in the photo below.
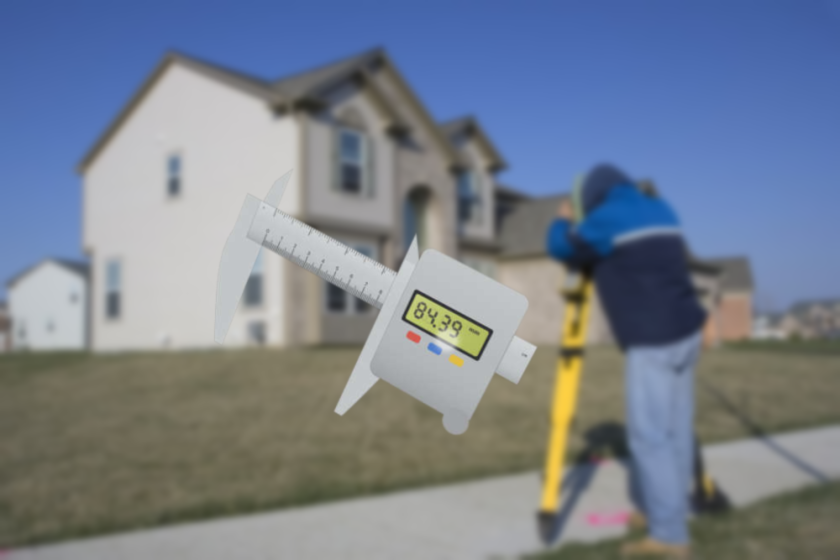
84.39 mm
